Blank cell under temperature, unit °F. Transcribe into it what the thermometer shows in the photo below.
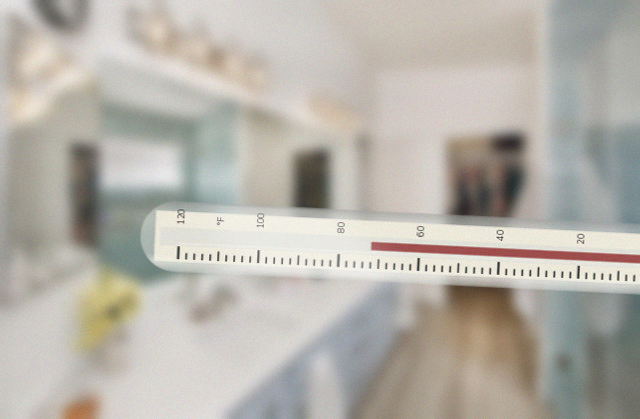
72 °F
